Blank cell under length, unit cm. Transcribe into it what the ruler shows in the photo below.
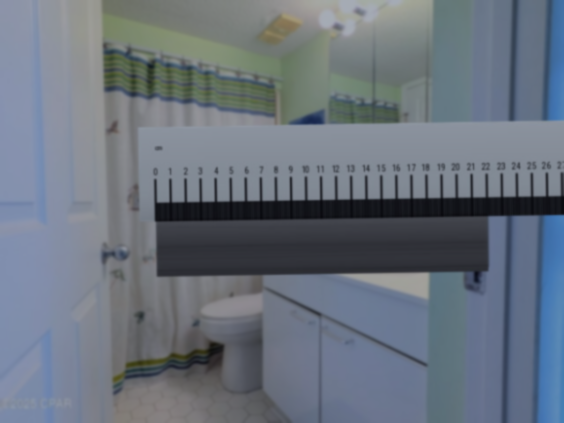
22 cm
